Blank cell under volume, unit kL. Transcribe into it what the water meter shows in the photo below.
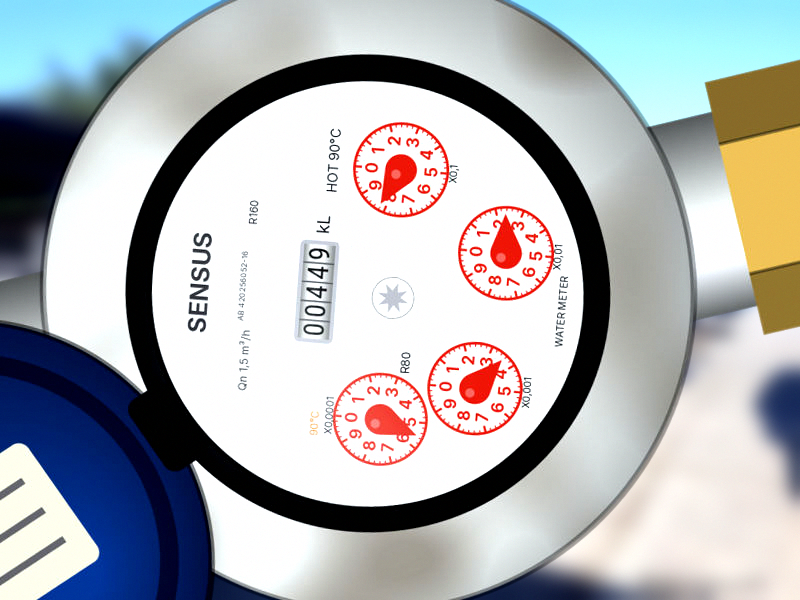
449.8235 kL
